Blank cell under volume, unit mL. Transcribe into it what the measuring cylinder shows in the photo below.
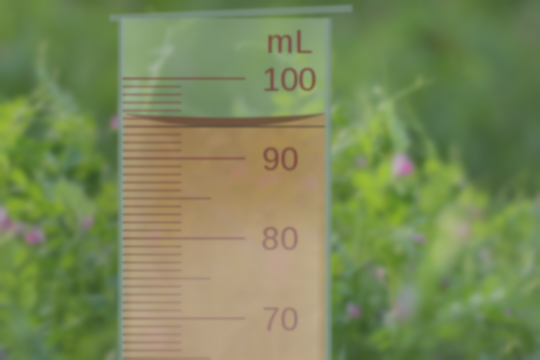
94 mL
